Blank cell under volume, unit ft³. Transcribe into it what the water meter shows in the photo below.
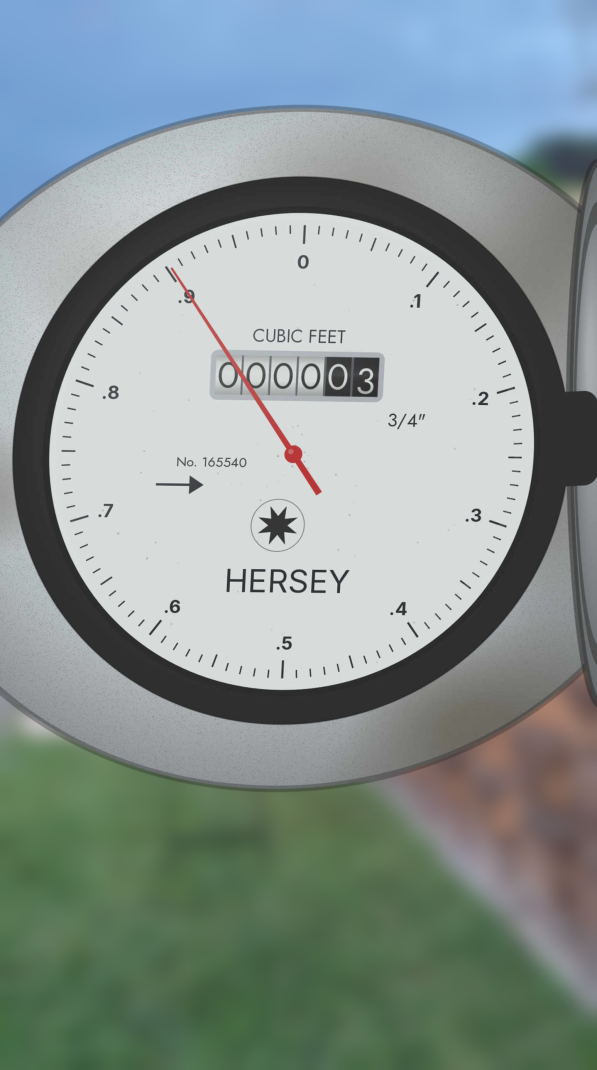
2.90 ft³
